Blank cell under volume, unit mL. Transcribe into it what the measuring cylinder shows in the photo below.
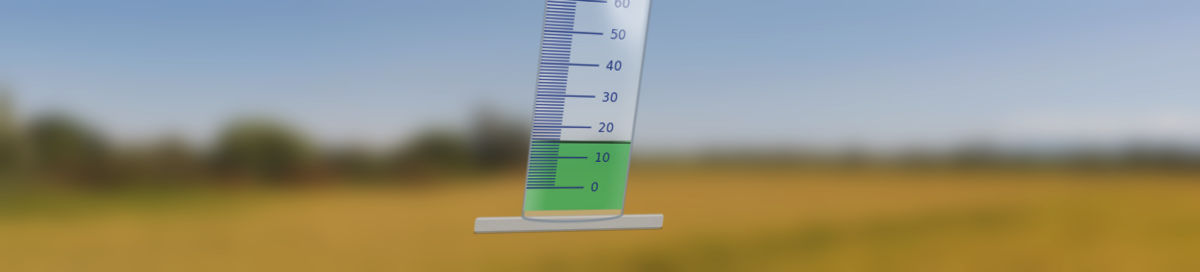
15 mL
